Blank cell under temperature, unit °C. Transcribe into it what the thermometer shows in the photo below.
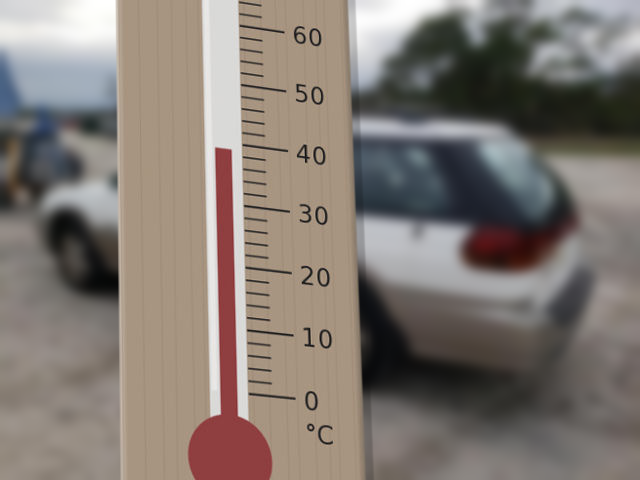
39 °C
